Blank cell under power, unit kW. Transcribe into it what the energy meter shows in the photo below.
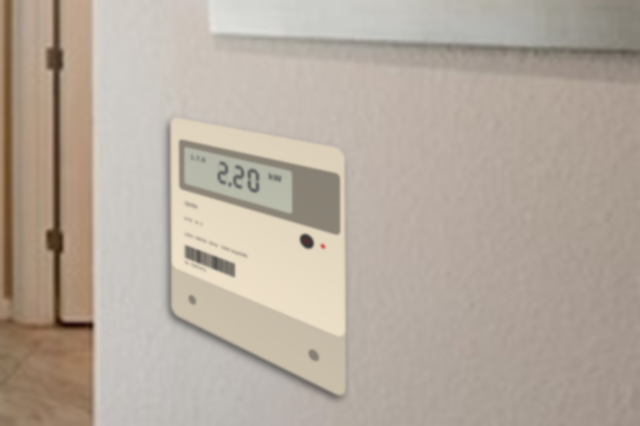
2.20 kW
